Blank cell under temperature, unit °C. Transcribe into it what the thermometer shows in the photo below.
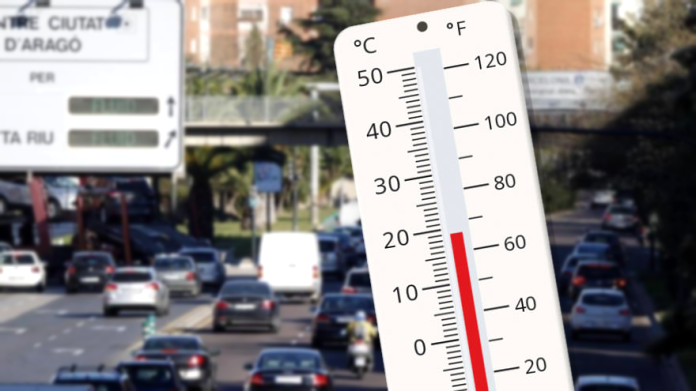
19 °C
